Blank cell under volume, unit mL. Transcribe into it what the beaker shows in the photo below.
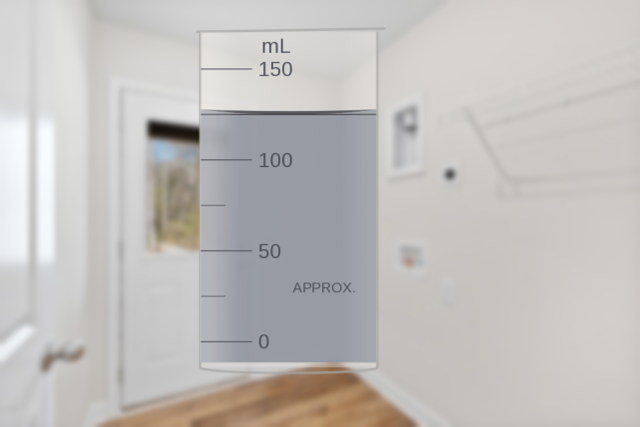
125 mL
